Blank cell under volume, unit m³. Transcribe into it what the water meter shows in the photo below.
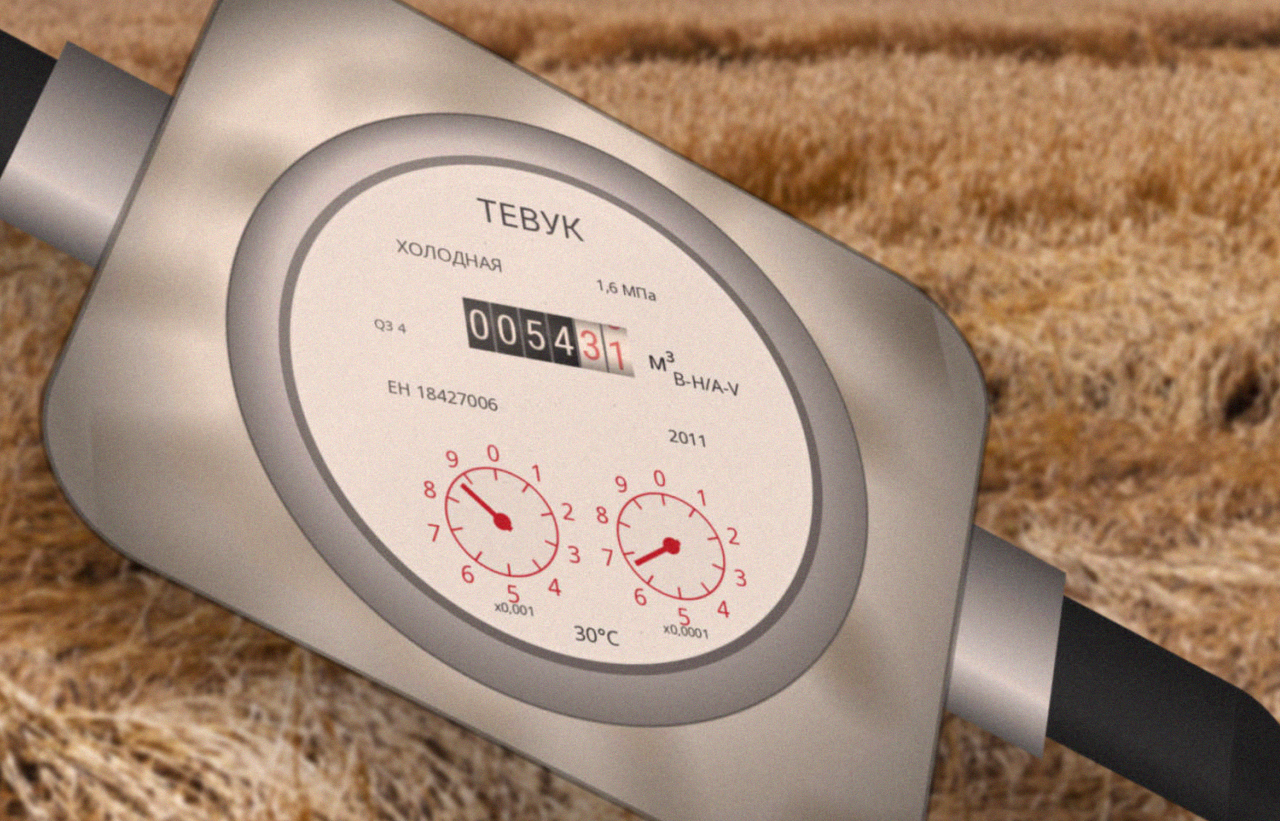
54.3086 m³
